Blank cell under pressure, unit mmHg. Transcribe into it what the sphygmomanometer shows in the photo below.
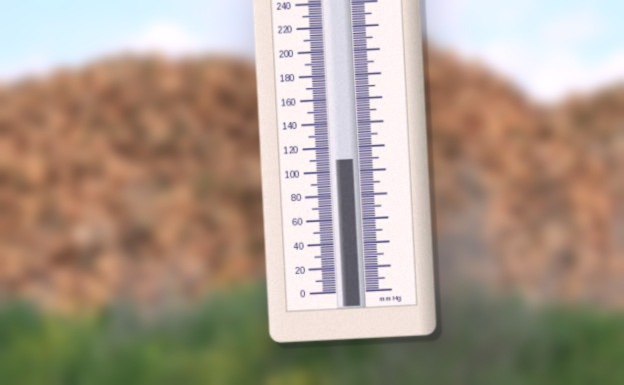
110 mmHg
